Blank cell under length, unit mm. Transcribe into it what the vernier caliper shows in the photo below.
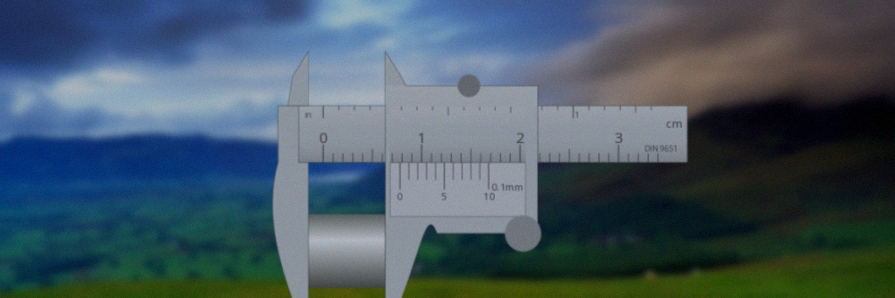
7.8 mm
